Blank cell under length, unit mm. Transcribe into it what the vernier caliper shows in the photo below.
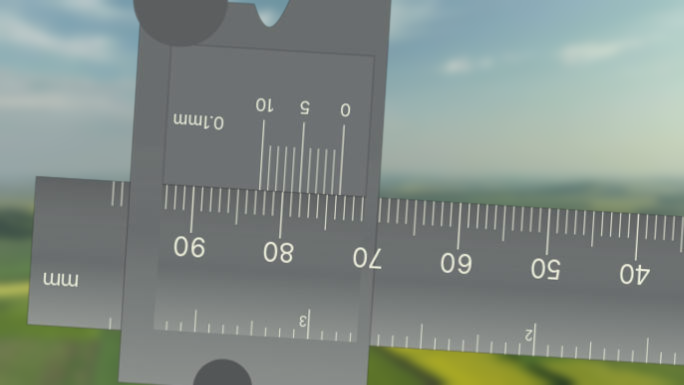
73.6 mm
